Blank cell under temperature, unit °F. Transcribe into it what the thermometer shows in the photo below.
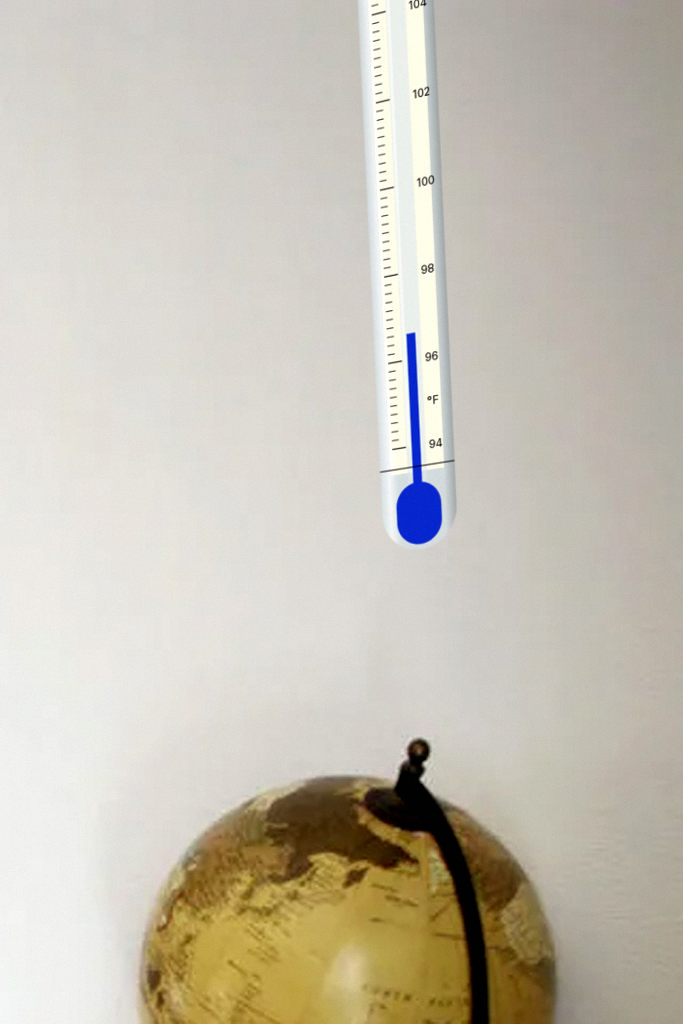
96.6 °F
